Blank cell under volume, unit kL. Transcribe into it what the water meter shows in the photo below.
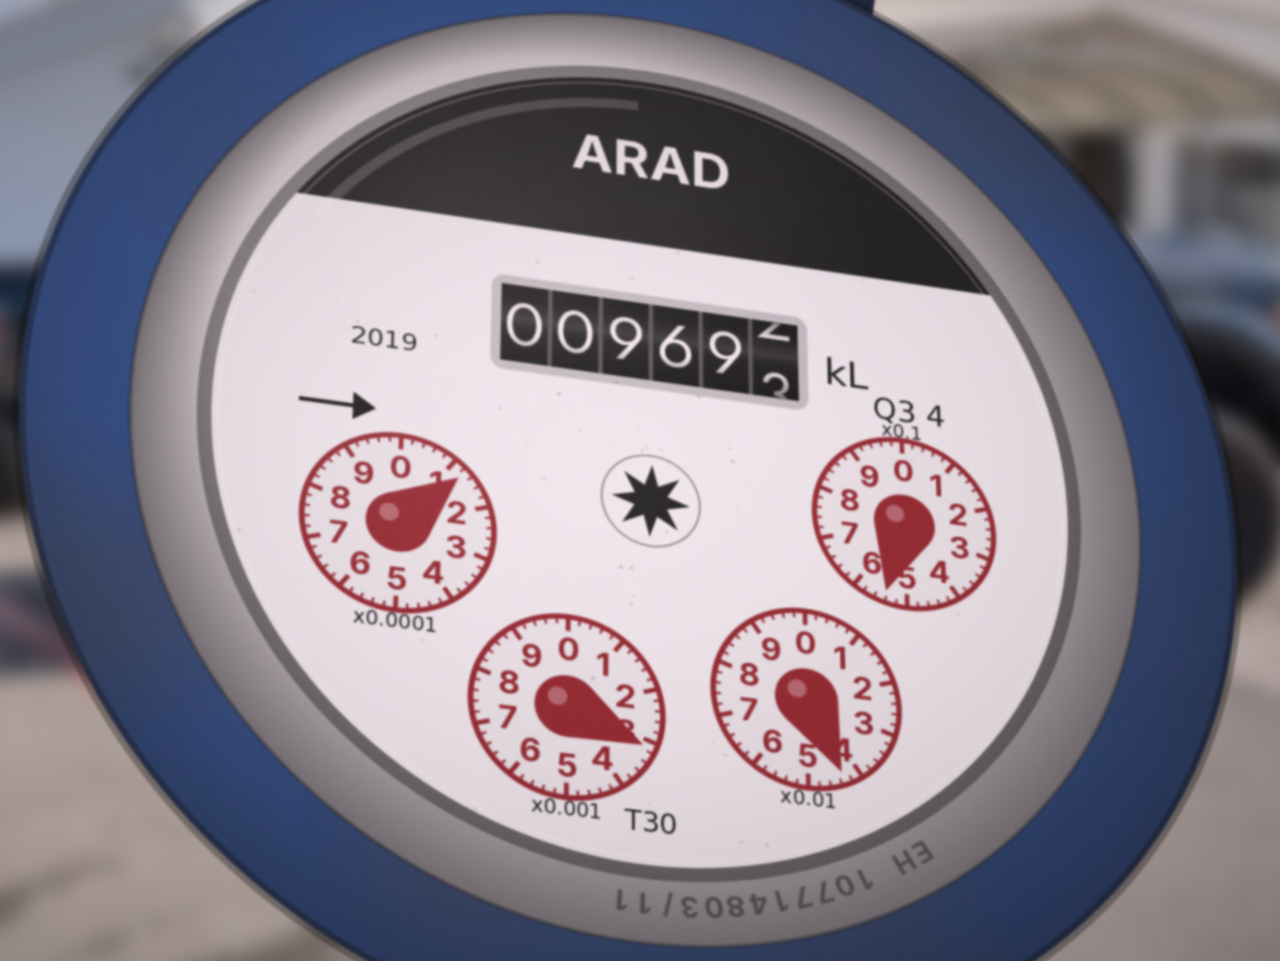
9692.5431 kL
